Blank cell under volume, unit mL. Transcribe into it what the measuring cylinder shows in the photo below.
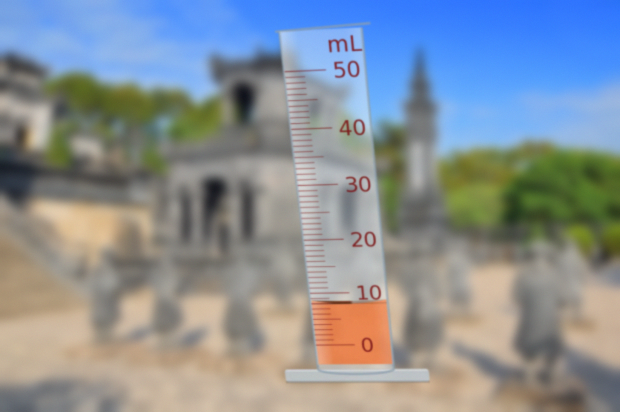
8 mL
